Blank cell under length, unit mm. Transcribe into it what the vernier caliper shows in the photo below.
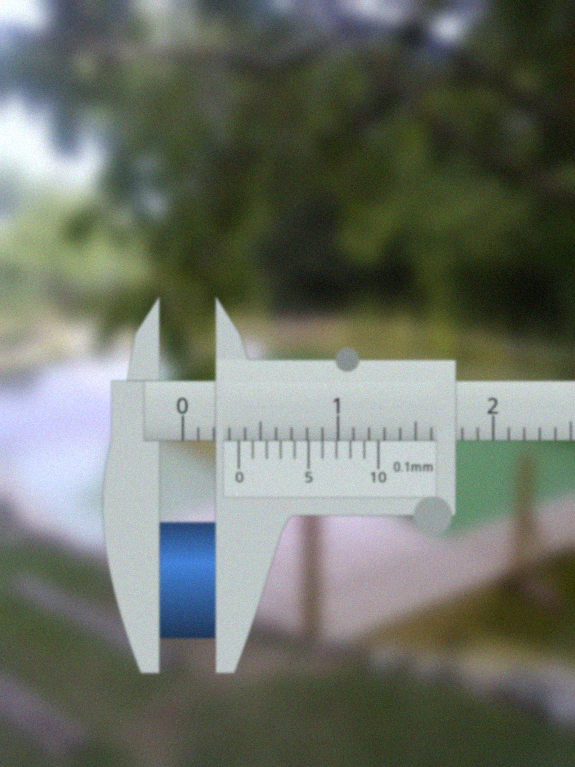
3.6 mm
